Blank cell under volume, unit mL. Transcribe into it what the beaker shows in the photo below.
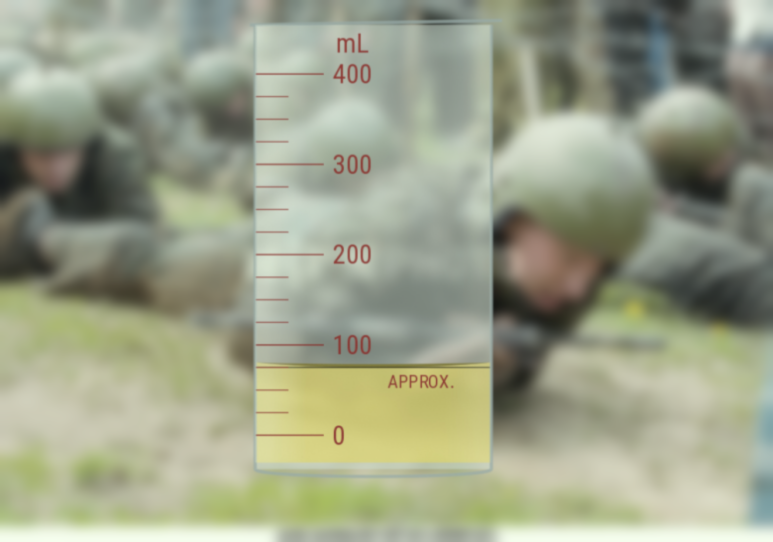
75 mL
